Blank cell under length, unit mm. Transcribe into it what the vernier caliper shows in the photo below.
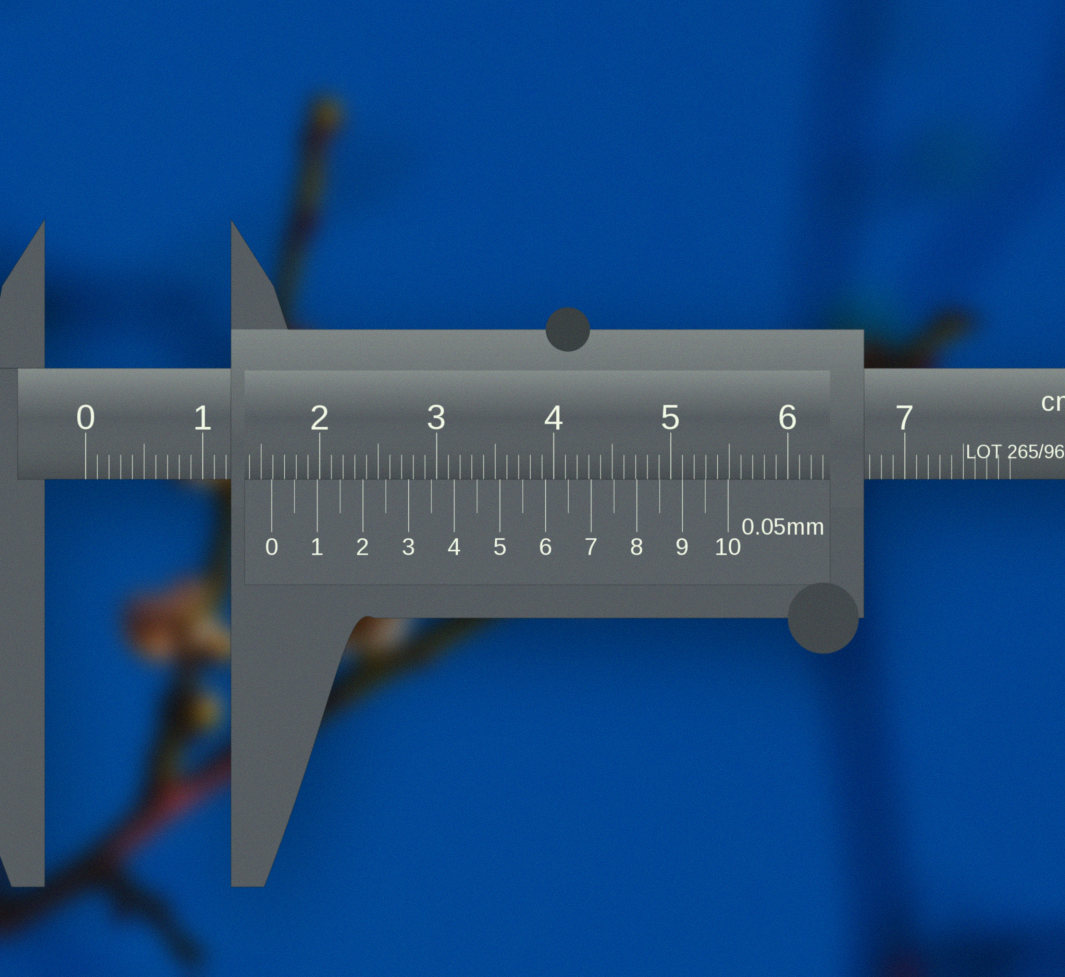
15.9 mm
